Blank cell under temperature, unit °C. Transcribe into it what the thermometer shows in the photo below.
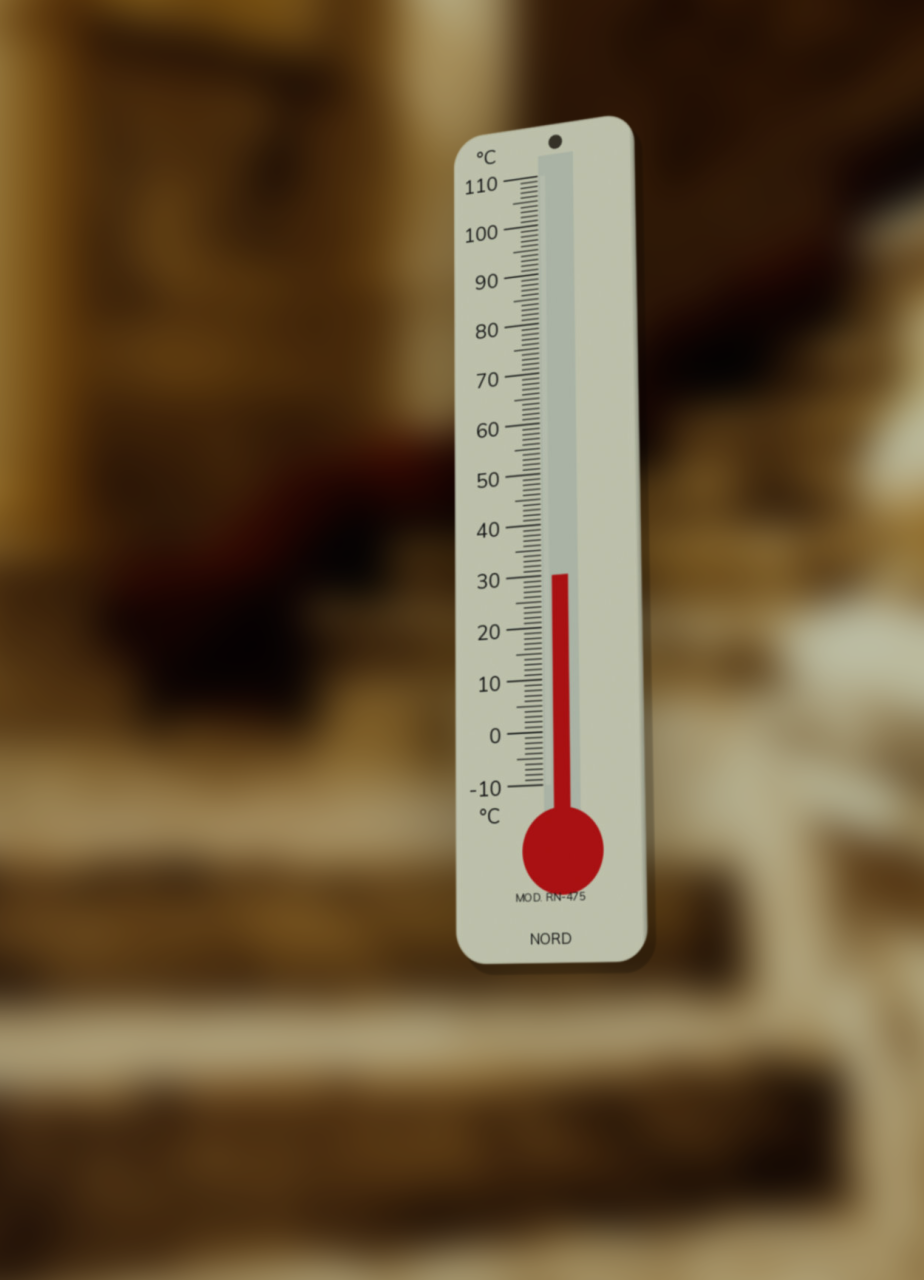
30 °C
